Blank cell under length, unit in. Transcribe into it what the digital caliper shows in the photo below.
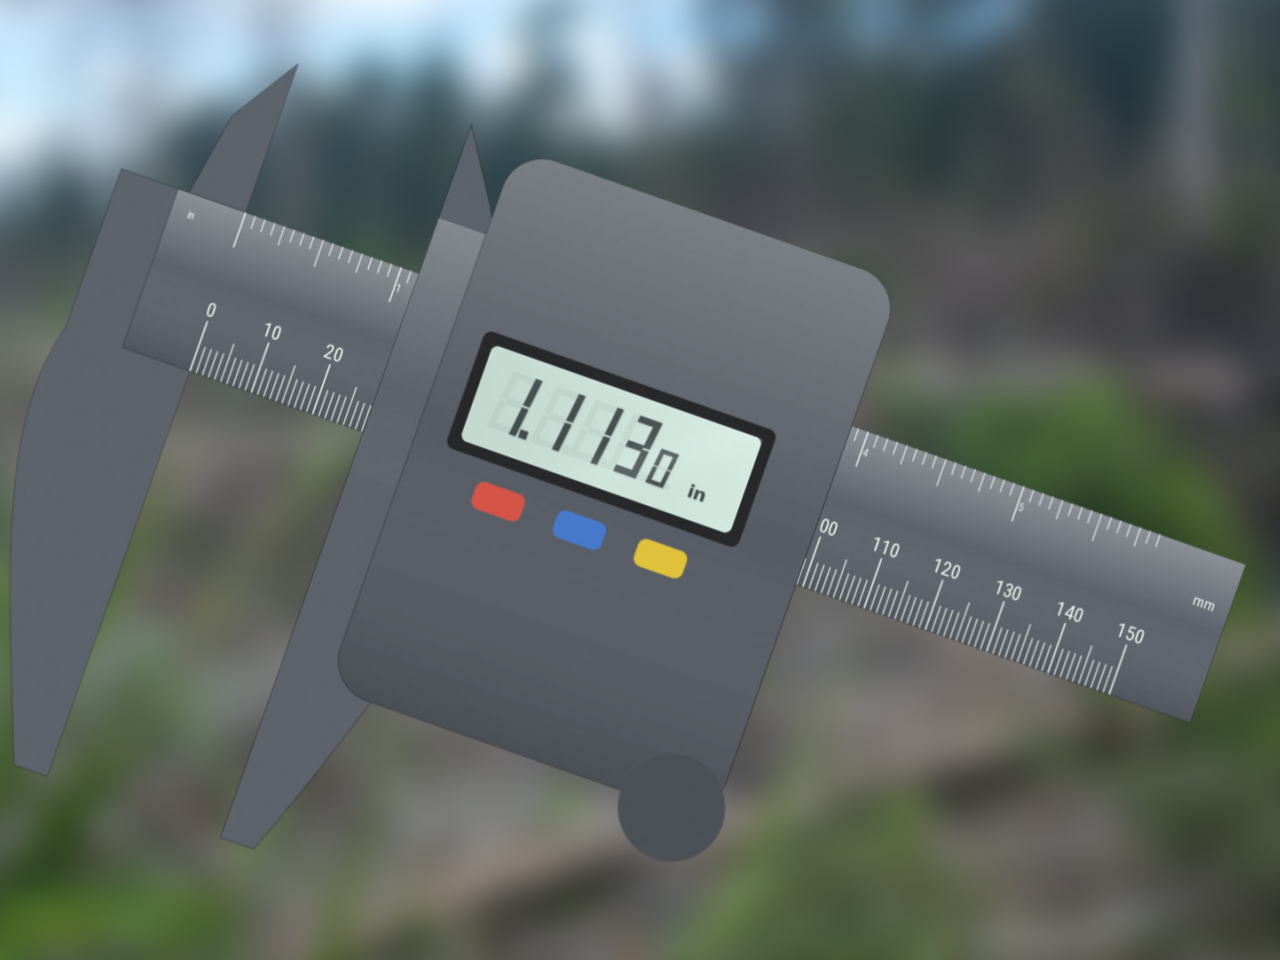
1.1130 in
